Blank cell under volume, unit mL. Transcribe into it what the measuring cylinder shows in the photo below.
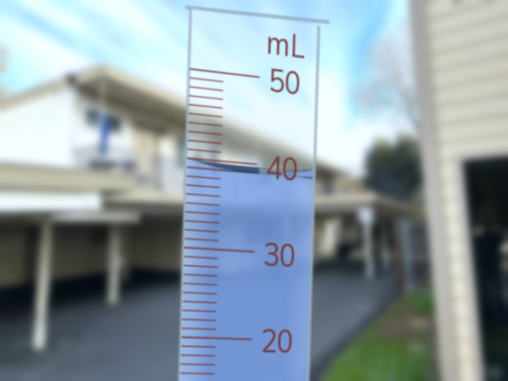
39 mL
